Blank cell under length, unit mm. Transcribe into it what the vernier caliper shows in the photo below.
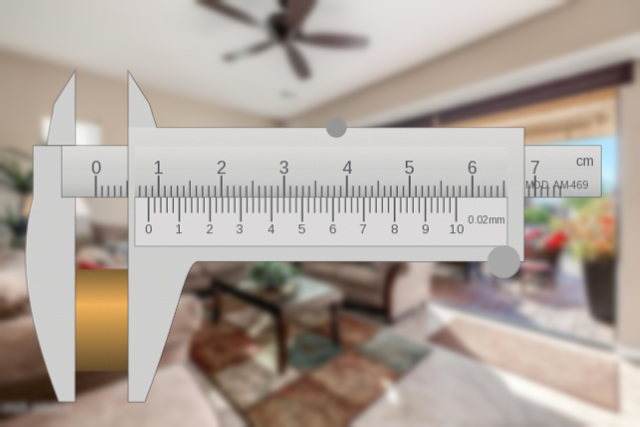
8.4 mm
